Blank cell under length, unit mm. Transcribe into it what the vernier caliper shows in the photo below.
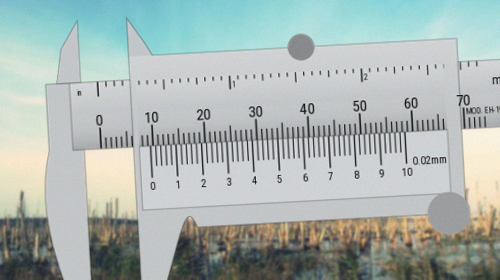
9.5 mm
